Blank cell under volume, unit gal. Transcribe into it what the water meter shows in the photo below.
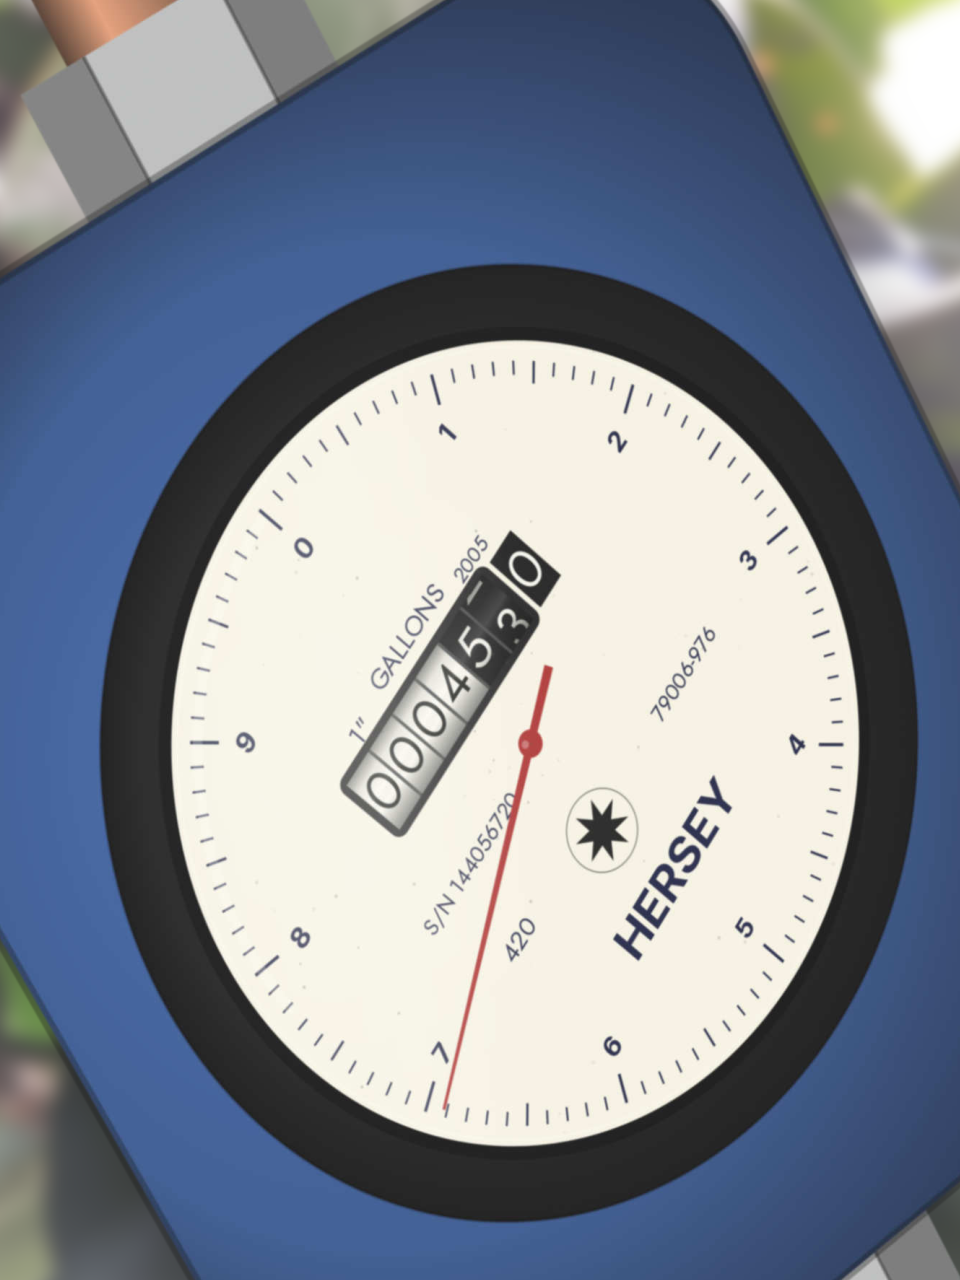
4526.9 gal
